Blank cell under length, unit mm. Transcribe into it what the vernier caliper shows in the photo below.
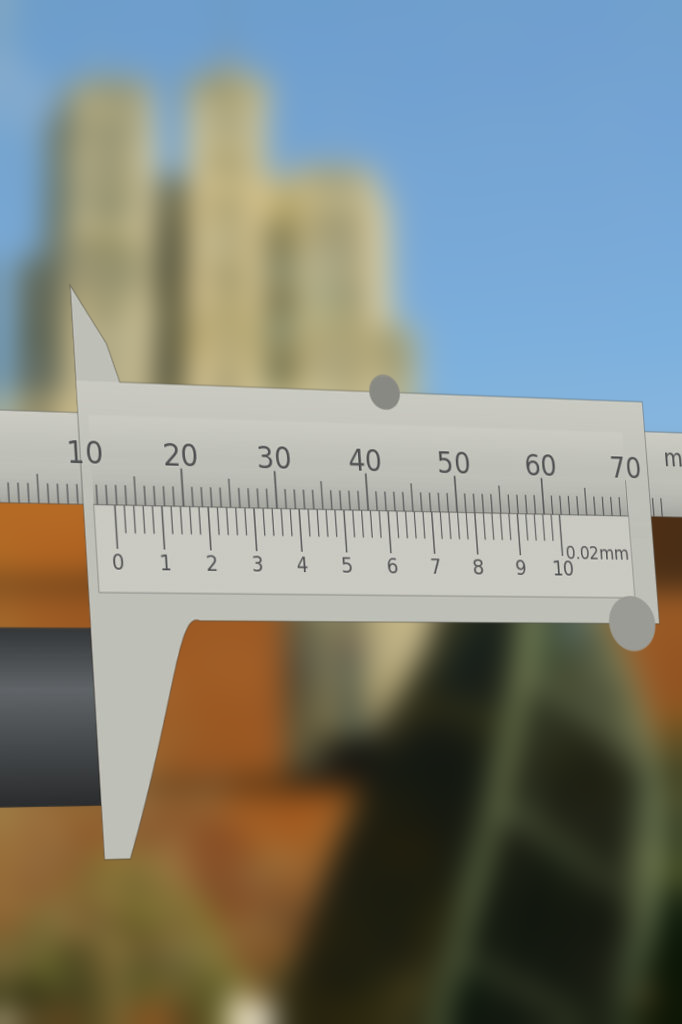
12.8 mm
